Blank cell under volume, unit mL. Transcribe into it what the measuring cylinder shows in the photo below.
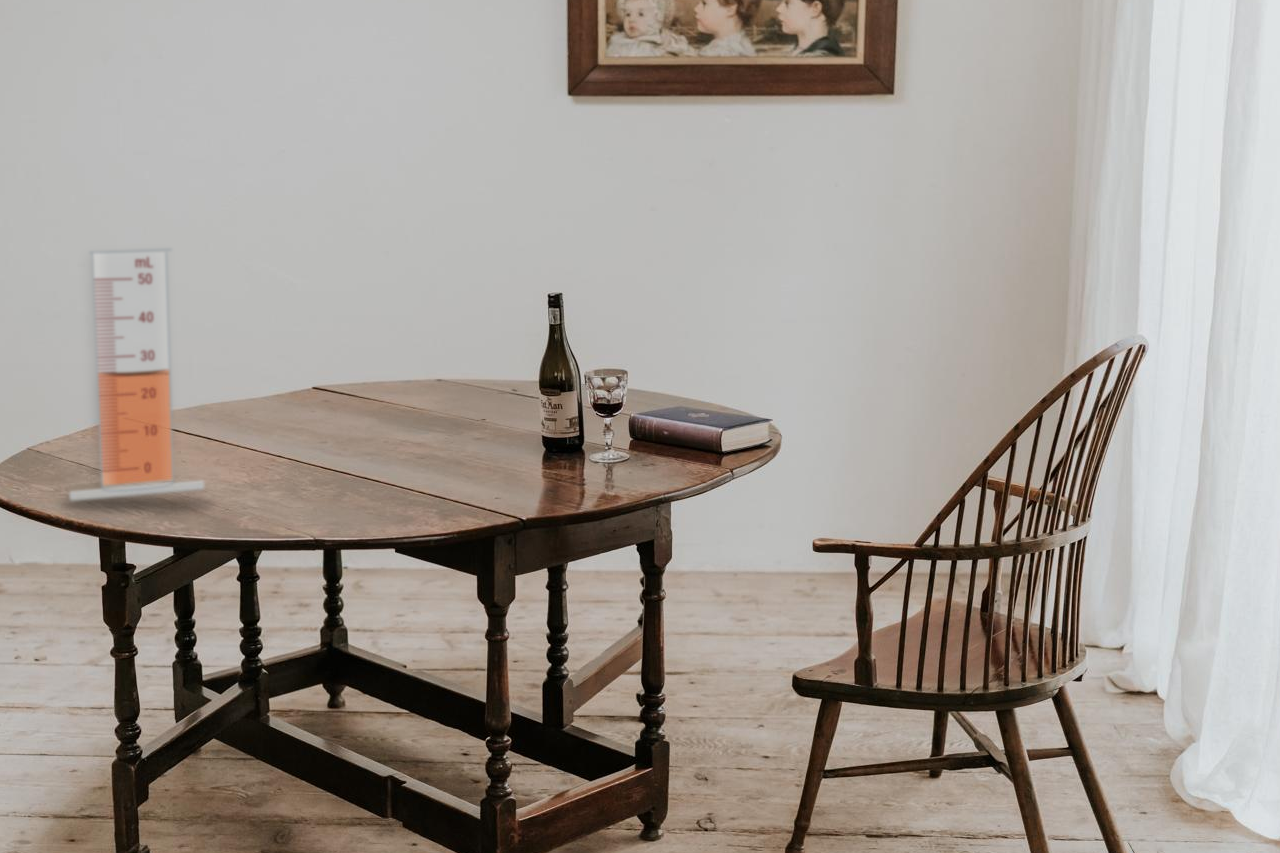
25 mL
